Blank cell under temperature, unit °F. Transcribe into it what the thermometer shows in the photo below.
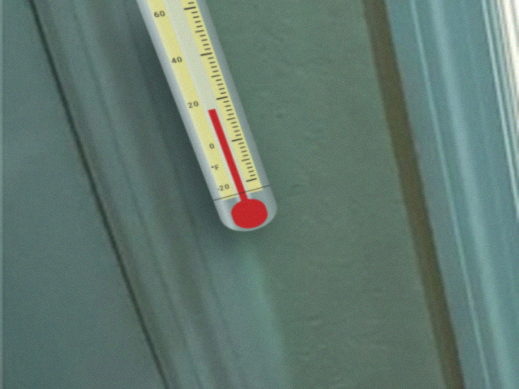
16 °F
